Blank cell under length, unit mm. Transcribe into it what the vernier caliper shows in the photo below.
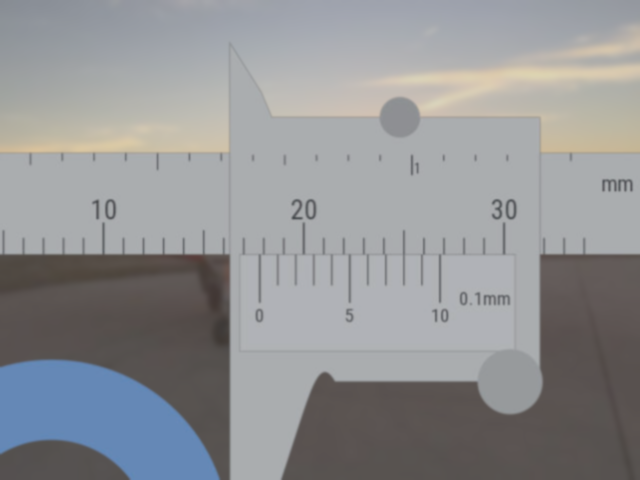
17.8 mm
